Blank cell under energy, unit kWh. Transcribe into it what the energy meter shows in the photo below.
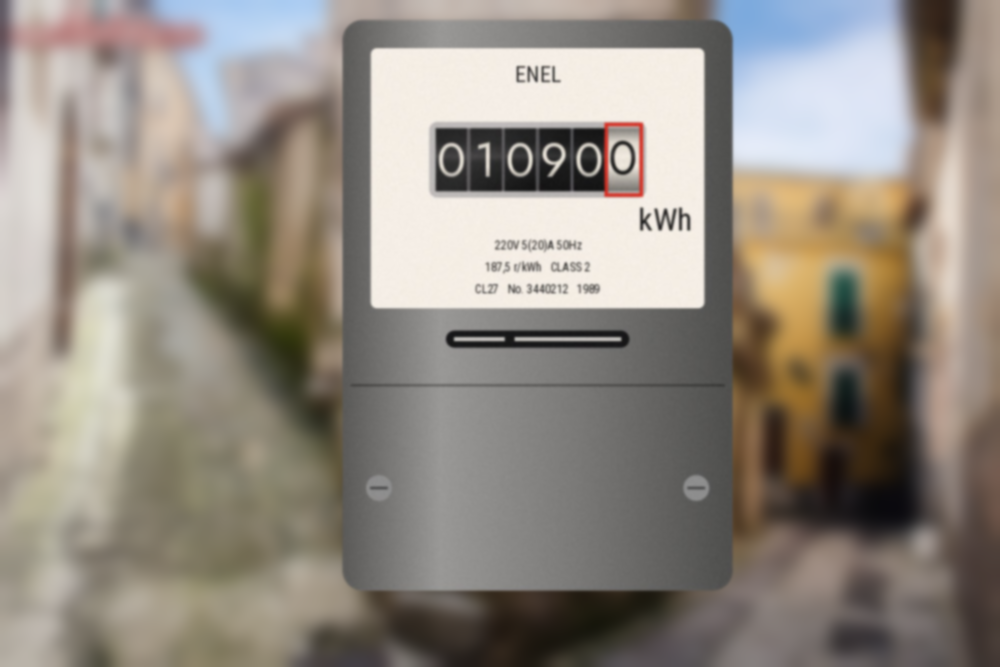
1090.0 kWh
